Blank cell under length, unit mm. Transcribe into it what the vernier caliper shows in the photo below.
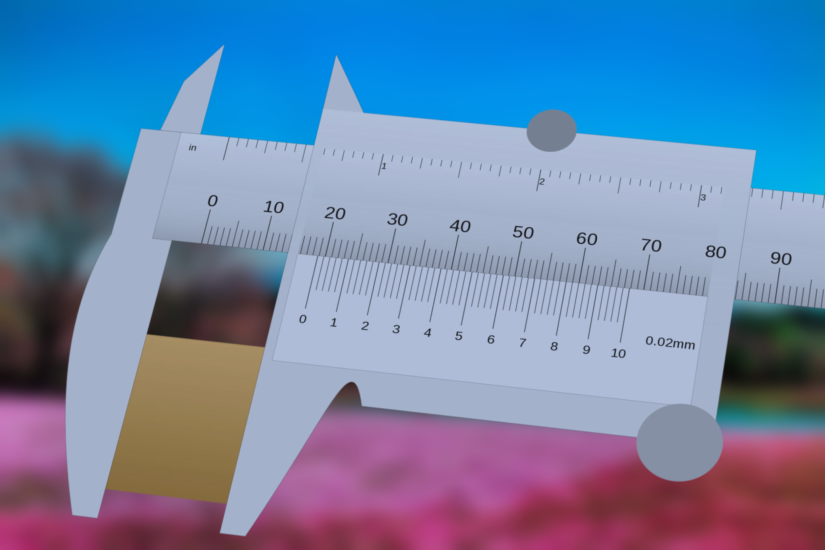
18.8 mm
